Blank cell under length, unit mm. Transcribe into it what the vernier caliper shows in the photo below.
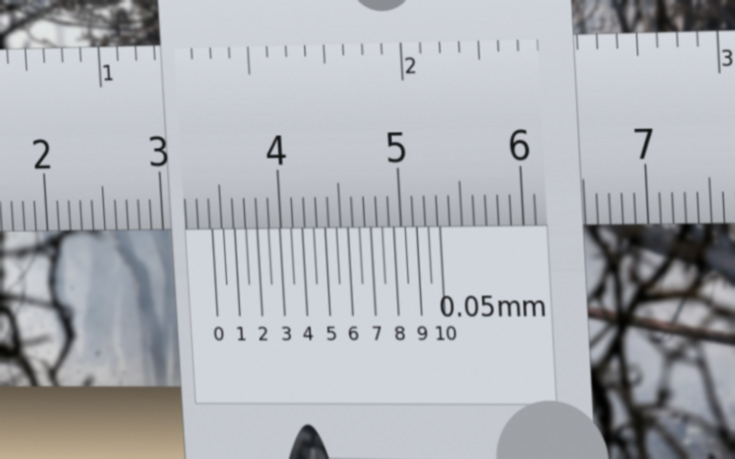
34.2 mm
